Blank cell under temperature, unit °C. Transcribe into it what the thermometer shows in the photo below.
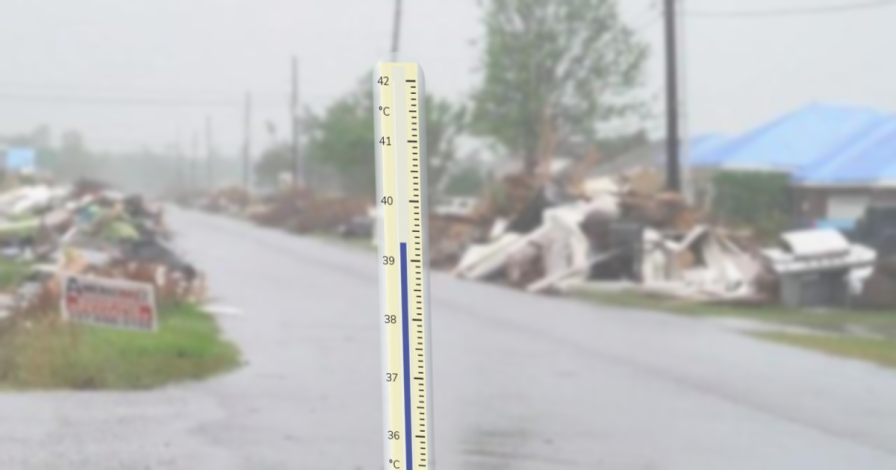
39.3 °C
